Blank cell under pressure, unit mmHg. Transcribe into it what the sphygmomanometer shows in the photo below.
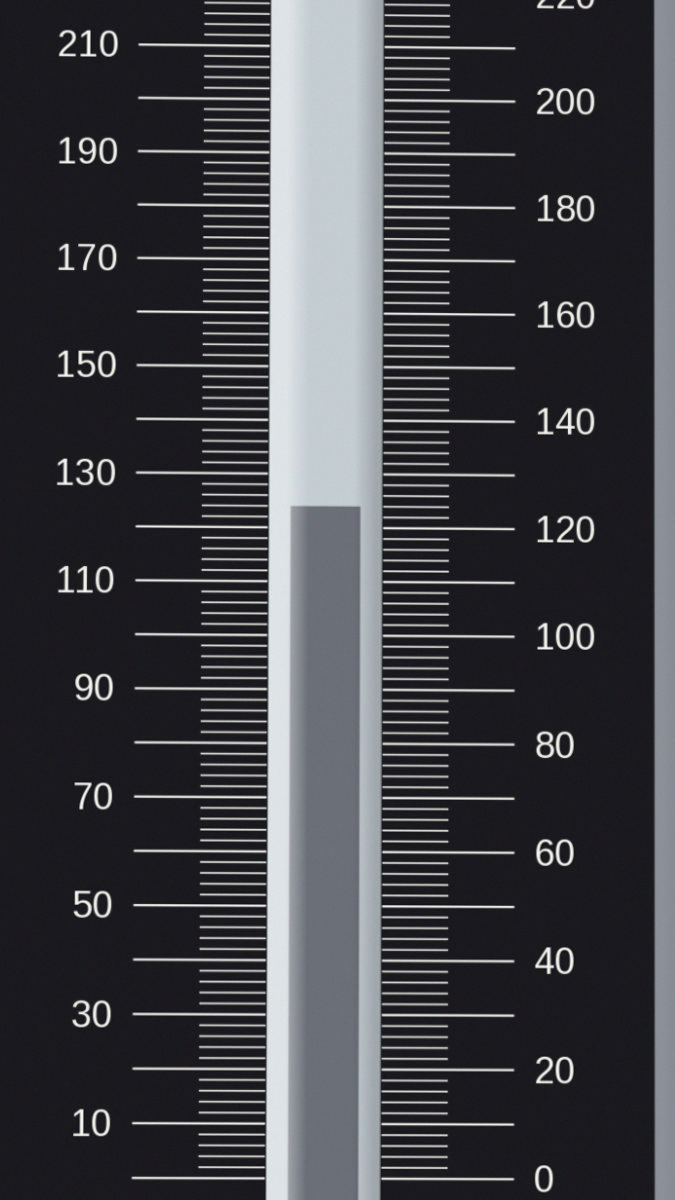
124 mmHg
